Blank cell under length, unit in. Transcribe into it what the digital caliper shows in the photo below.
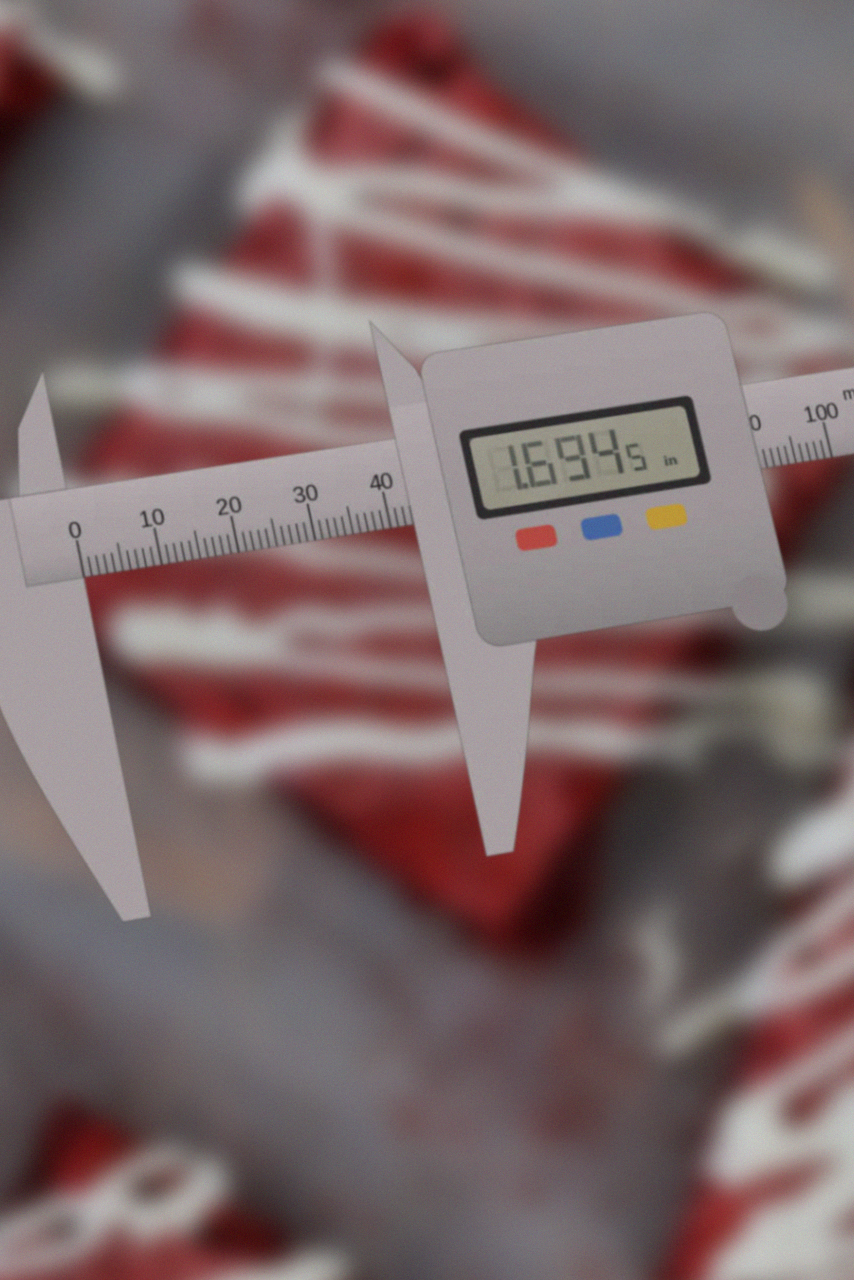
1.6945 in
